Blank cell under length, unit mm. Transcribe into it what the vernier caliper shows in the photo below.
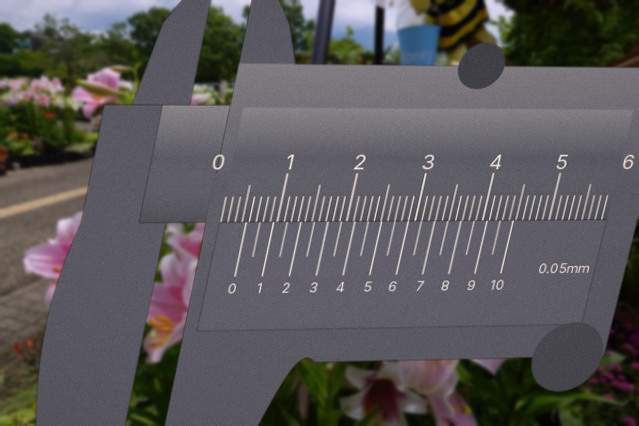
5.6 mm
